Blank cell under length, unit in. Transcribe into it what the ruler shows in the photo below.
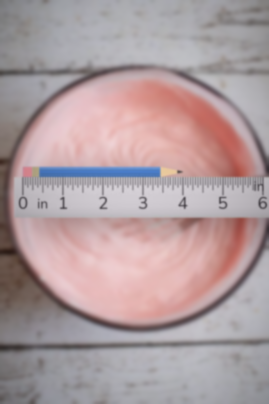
4 in
